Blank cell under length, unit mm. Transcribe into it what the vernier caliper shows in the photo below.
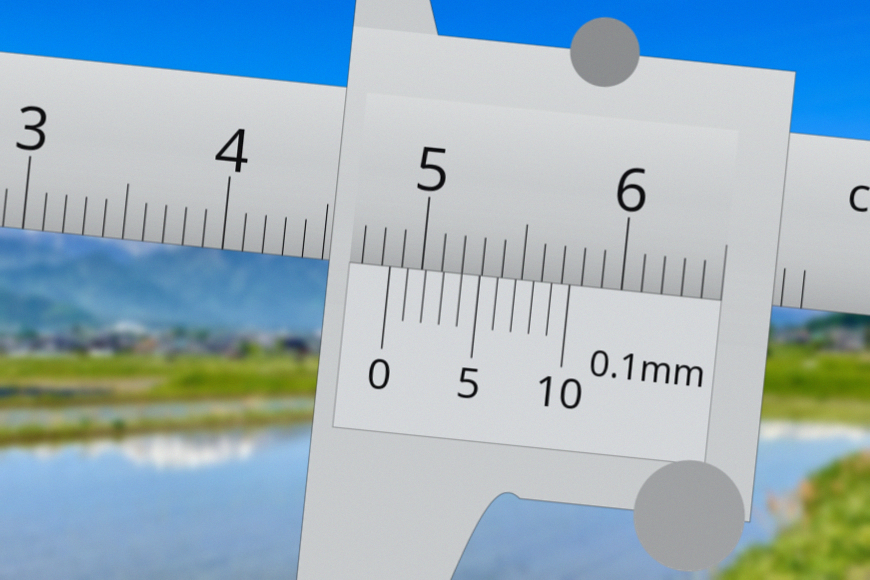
48.4 mm
